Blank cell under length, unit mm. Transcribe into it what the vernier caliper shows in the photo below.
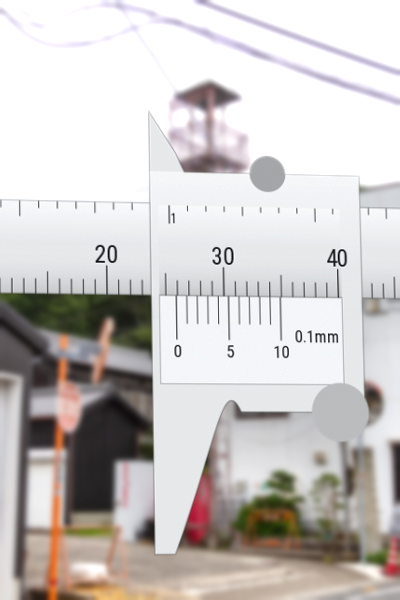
25.9 mm
